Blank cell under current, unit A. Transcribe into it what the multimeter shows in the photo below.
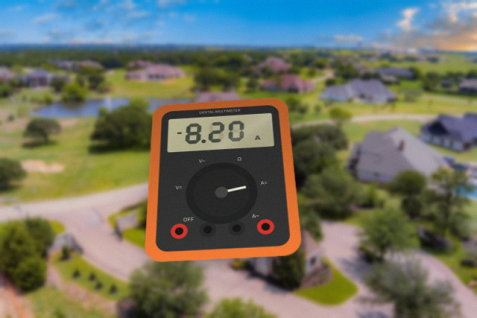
-8.20 A
